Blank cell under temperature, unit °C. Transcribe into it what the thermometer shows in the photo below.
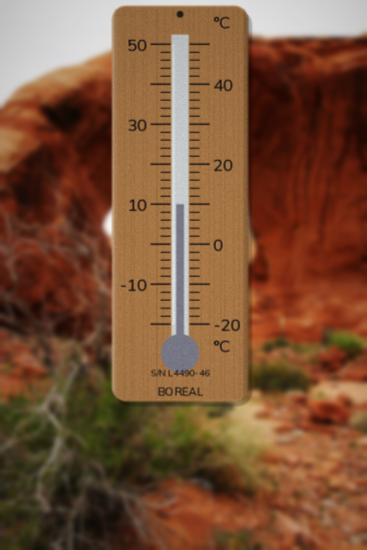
10 °C
